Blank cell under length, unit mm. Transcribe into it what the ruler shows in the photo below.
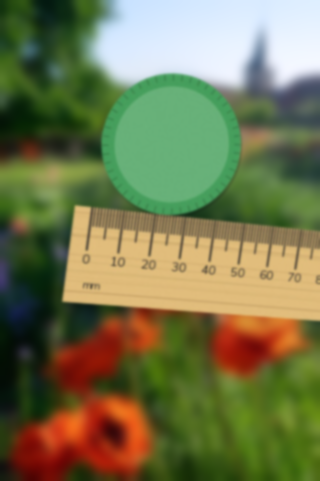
45 mm
